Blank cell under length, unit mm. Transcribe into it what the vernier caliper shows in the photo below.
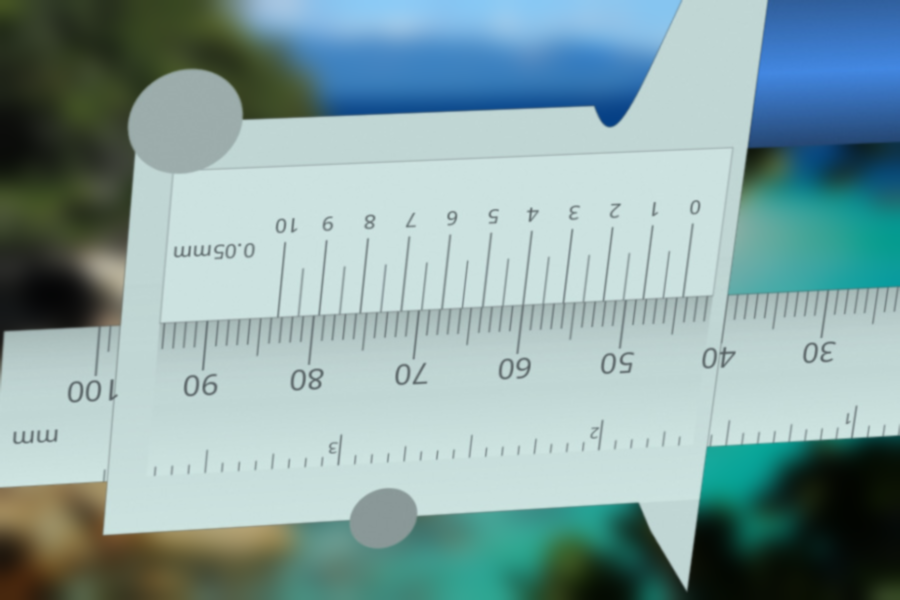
44.4 mm
